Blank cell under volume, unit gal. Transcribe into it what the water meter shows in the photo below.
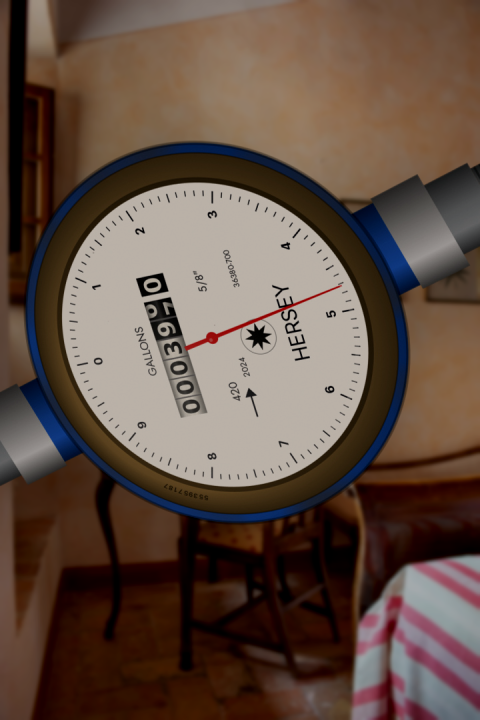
3964.7 gal
